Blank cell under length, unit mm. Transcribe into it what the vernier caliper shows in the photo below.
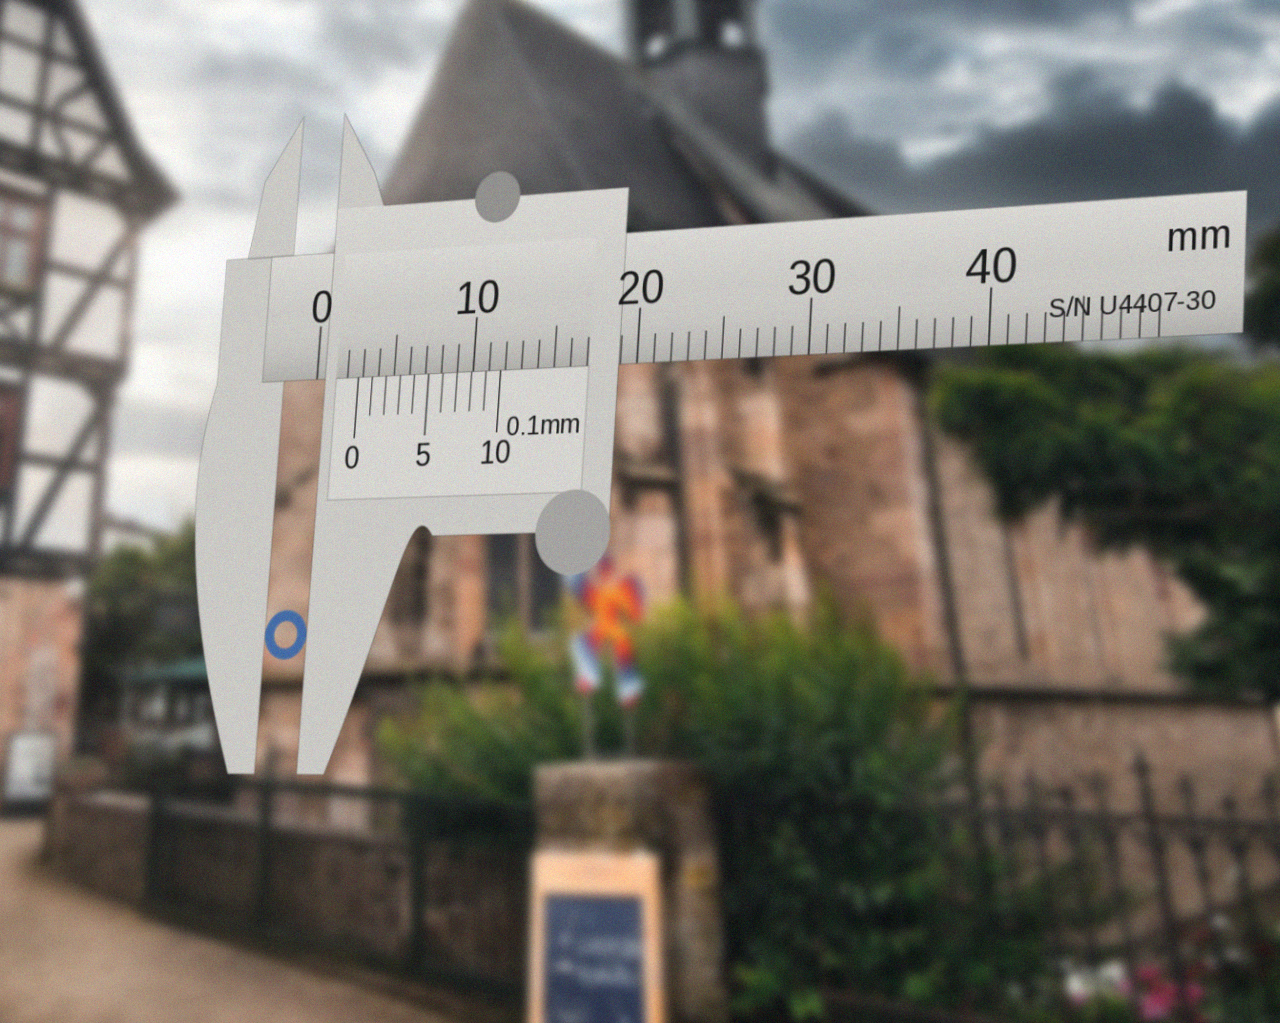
2.7 mm
